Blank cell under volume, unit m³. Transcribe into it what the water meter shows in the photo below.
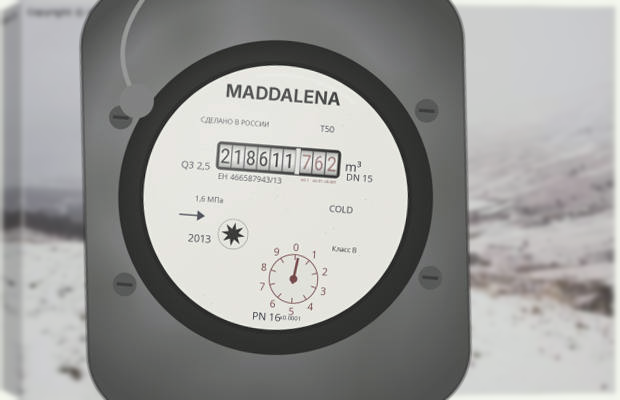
218611.7620 m³
